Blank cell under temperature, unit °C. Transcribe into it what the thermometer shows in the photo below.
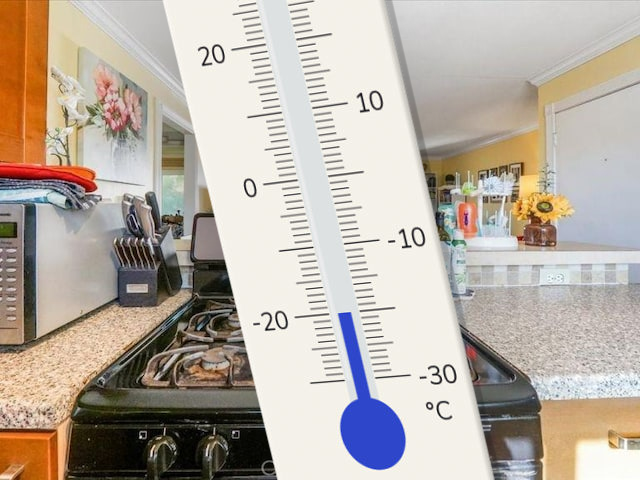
-20 °C
